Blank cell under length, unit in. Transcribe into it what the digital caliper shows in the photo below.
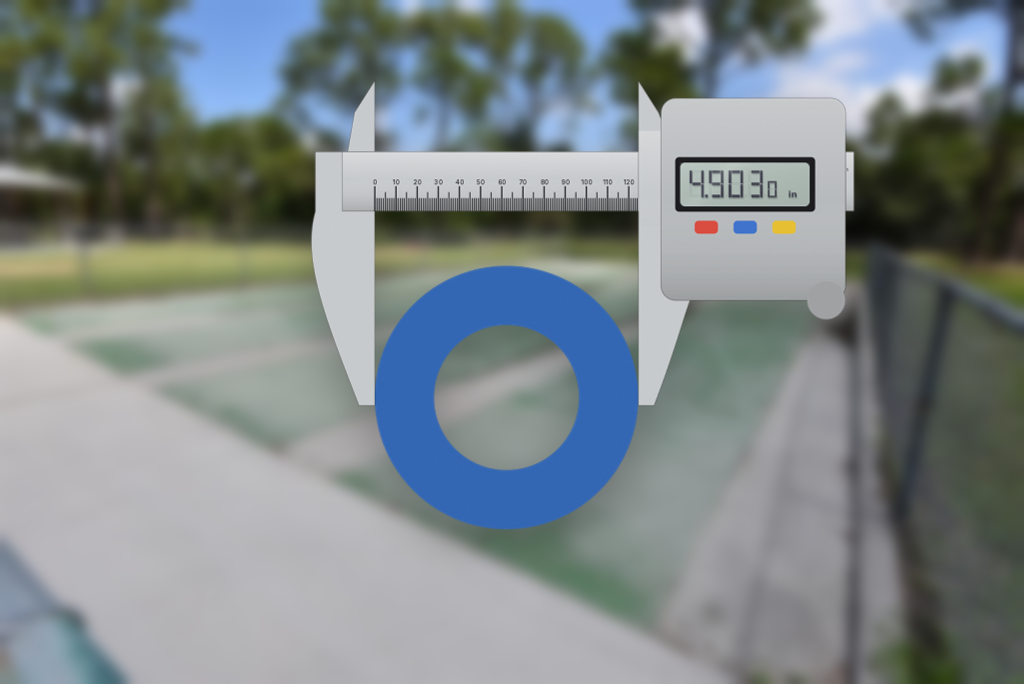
4.9030 in
